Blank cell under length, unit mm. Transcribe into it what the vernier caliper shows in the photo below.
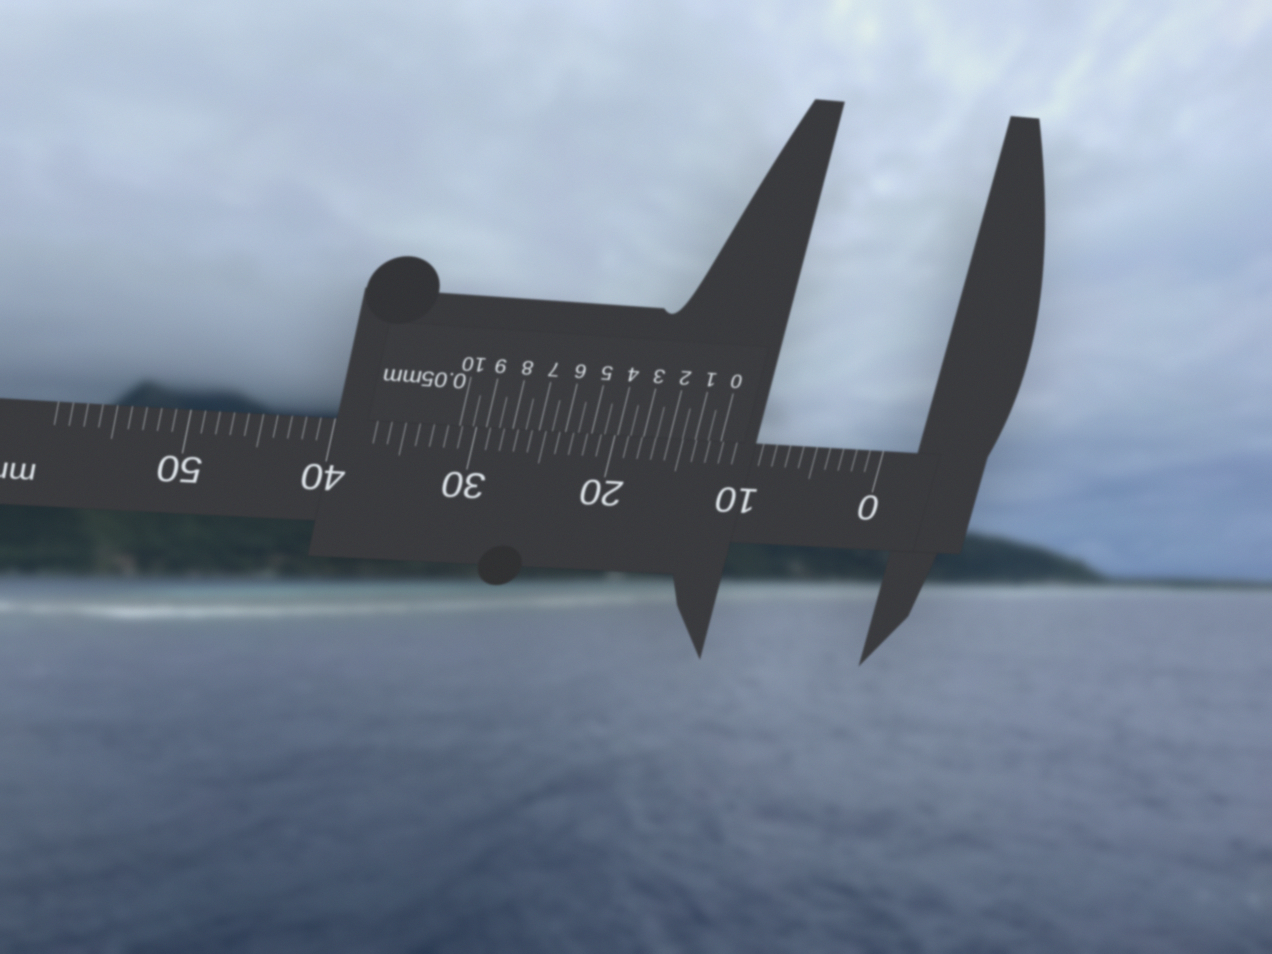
12.2 mm
